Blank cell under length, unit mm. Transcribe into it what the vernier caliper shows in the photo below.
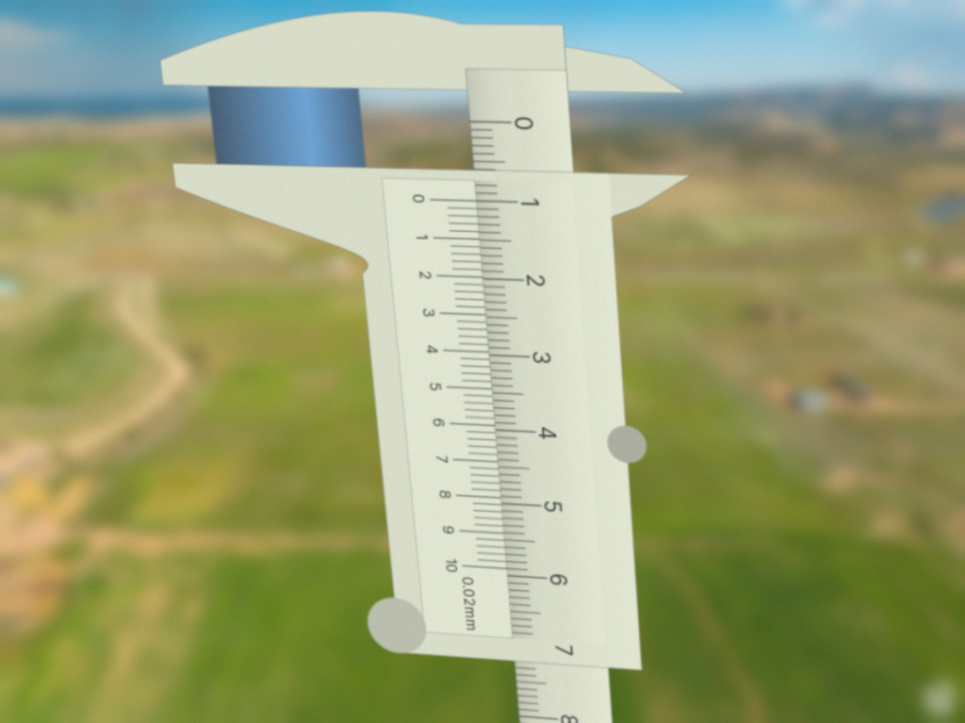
10.0 mm
